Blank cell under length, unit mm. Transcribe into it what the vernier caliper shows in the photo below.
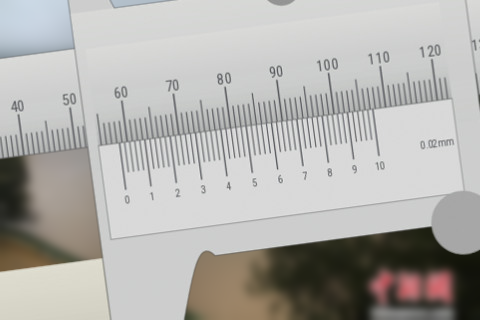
58.5 mm
